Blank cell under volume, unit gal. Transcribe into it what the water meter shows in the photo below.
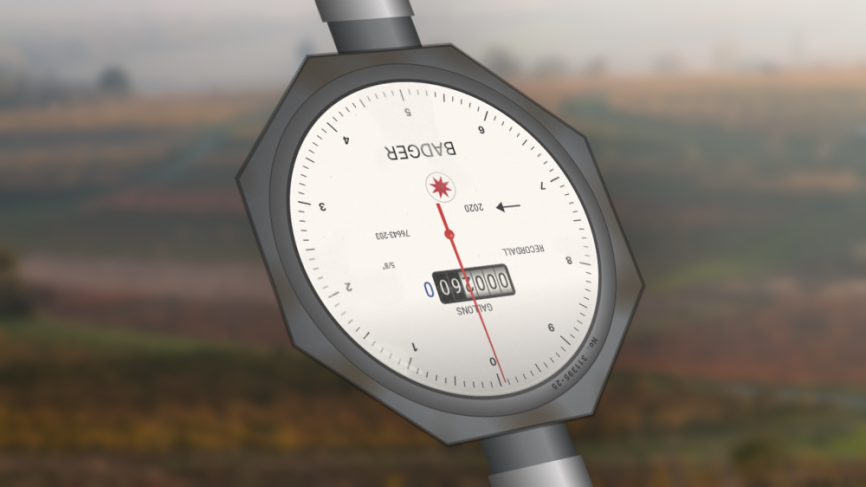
2599.9 gal
